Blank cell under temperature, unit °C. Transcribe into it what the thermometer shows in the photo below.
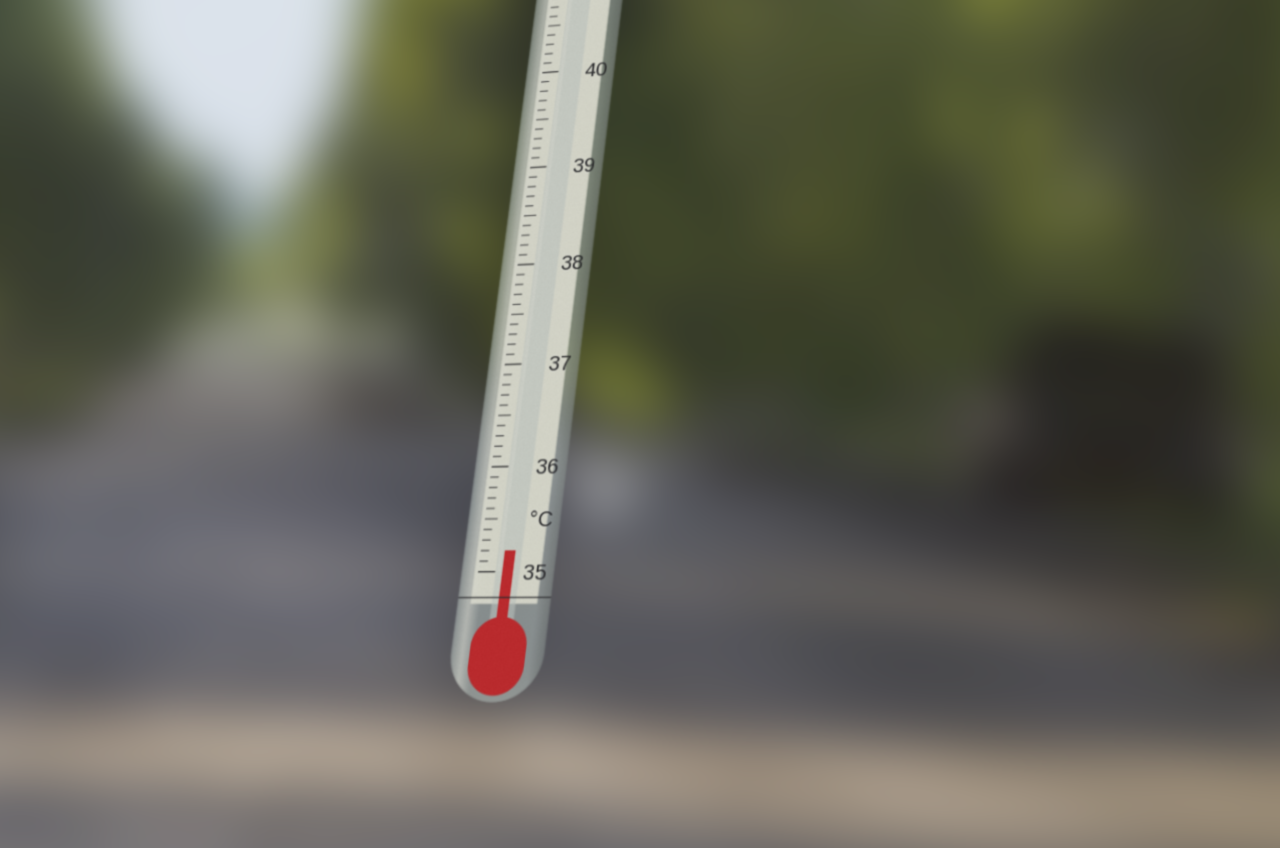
35.2 °C
